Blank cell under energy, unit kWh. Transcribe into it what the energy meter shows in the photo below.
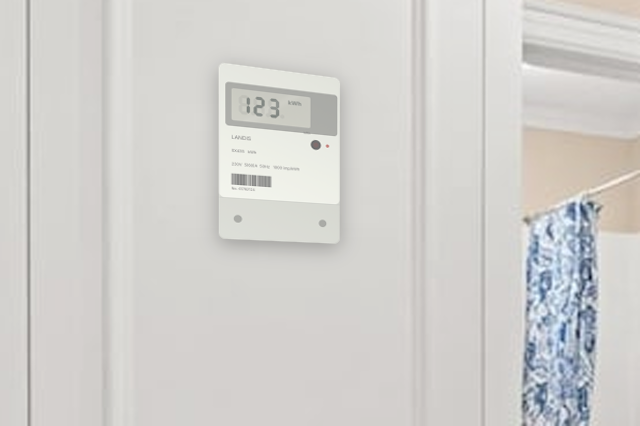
123 kWh
